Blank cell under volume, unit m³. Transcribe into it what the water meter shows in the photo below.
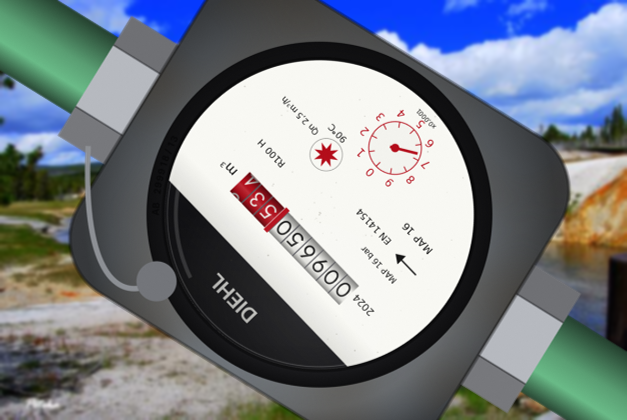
9650.5336 m³
